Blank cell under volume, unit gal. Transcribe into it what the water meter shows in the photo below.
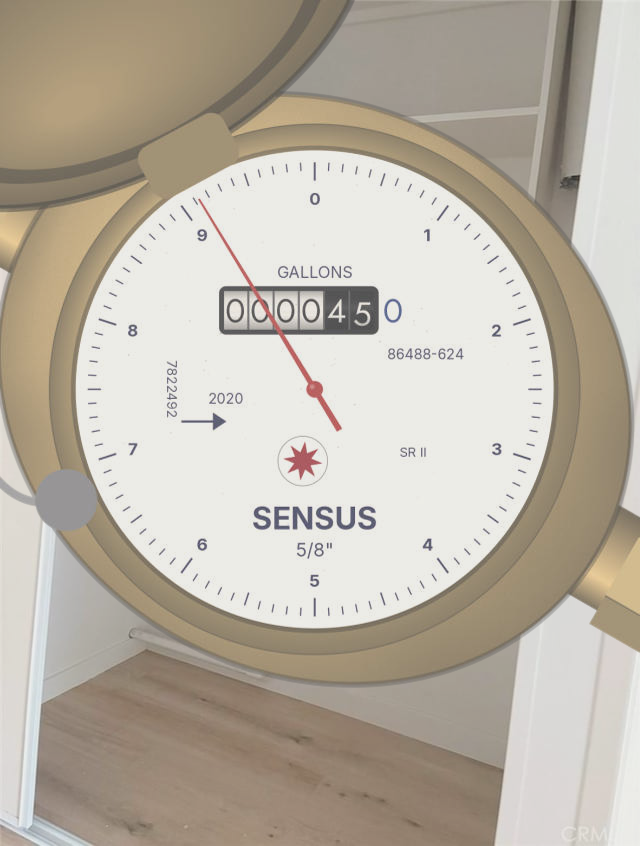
449.1 gal
